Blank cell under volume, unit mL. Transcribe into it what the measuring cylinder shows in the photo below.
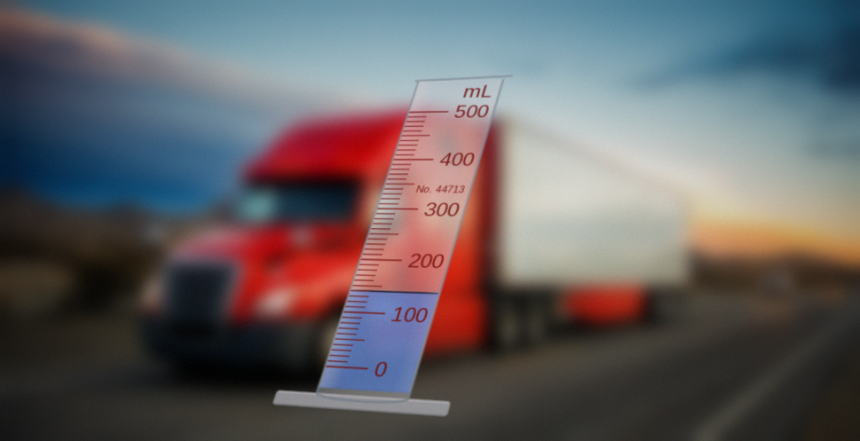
140 mL
